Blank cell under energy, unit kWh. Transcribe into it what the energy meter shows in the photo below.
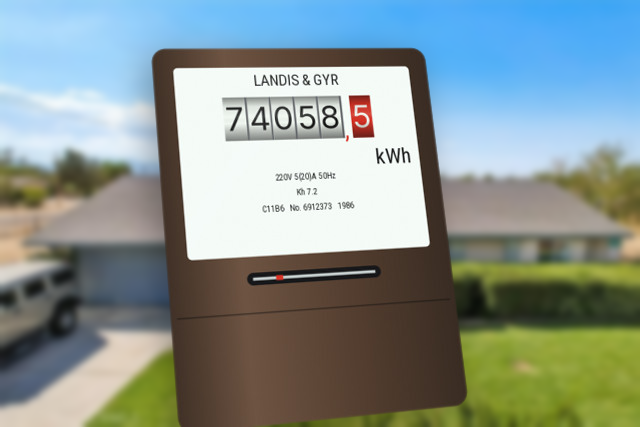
74058.5 kWh
